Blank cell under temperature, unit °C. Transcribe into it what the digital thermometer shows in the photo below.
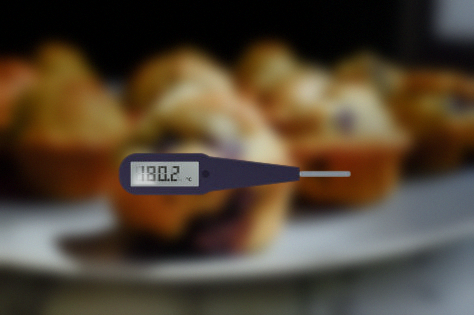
180.2 °C
